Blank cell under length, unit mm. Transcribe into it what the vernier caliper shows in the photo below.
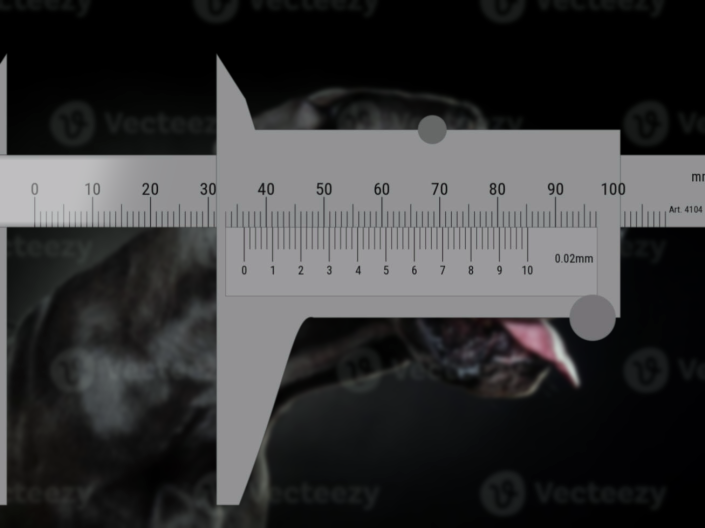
36.2 mm
